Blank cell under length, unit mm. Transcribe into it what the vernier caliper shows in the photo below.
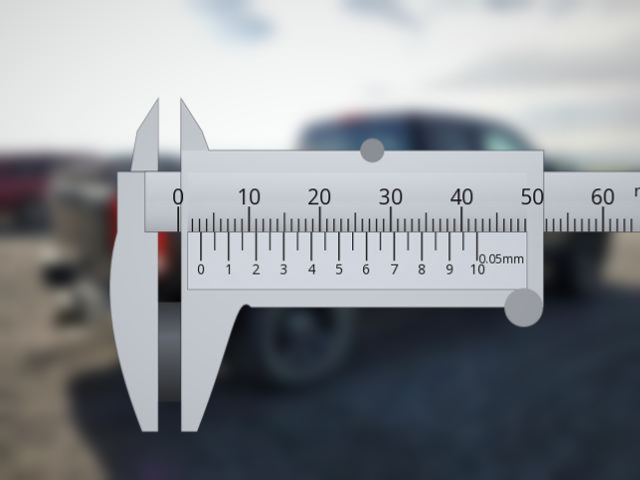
3.2 mm
